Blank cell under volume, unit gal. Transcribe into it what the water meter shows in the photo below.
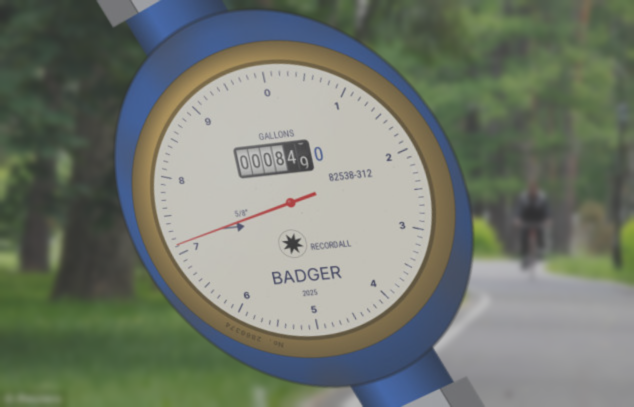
8487.1 gal
